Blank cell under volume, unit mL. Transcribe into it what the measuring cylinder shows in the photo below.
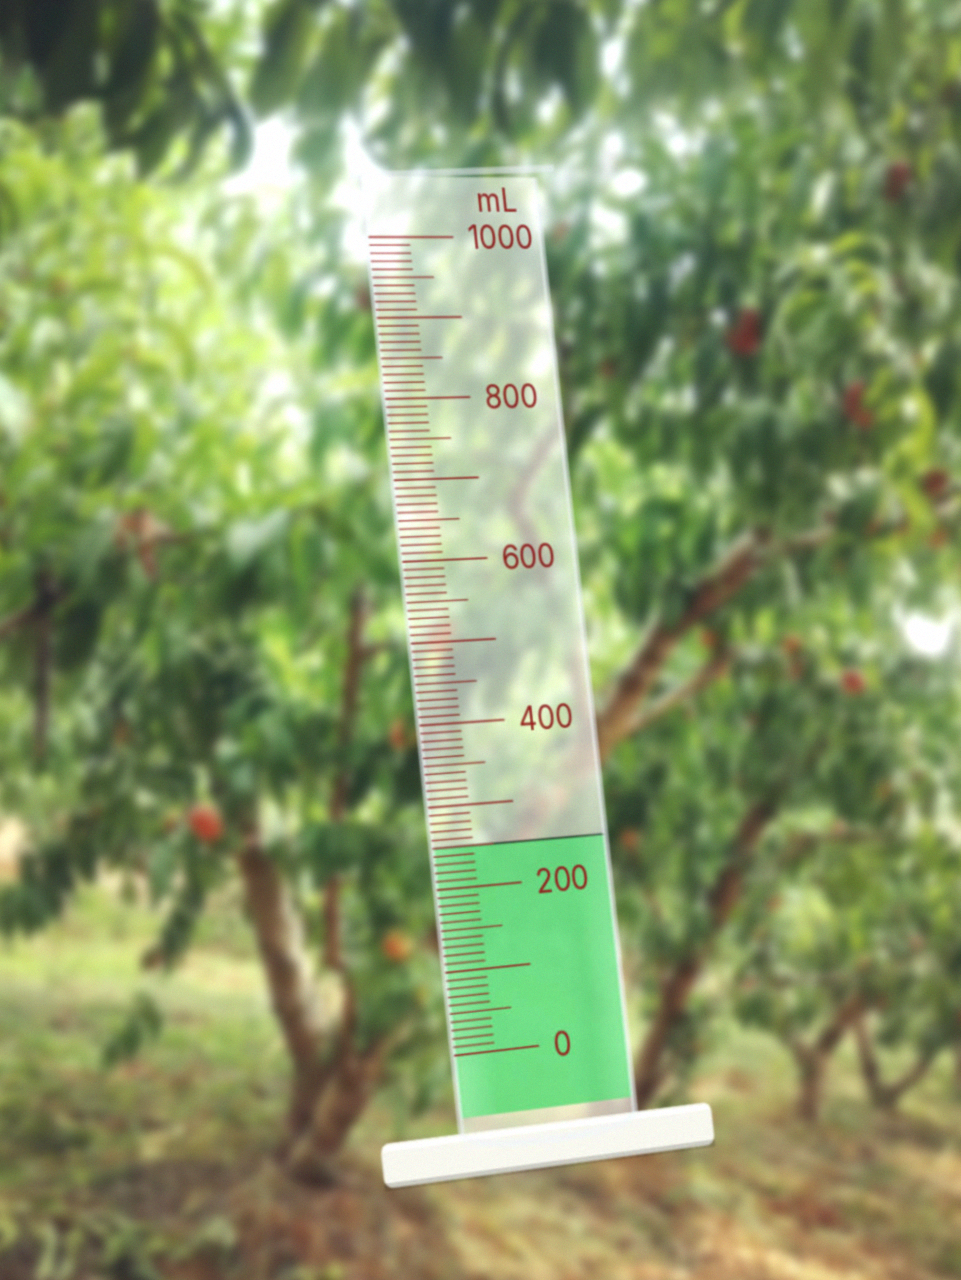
250 mL
